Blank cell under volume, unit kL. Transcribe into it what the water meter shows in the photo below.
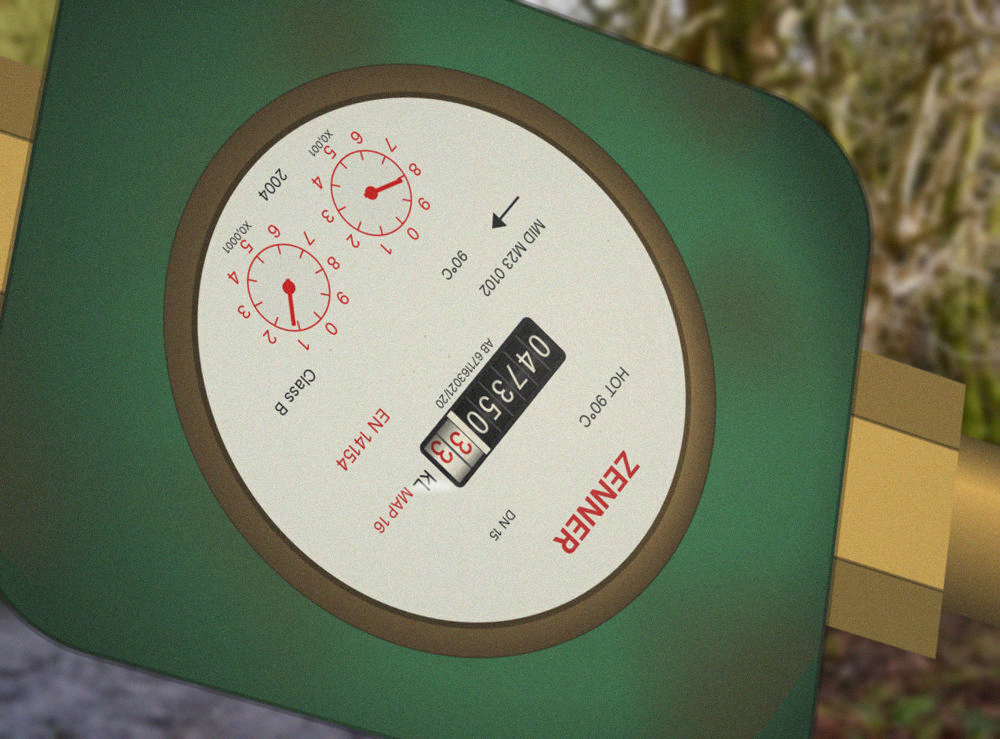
47350.3281 kL
